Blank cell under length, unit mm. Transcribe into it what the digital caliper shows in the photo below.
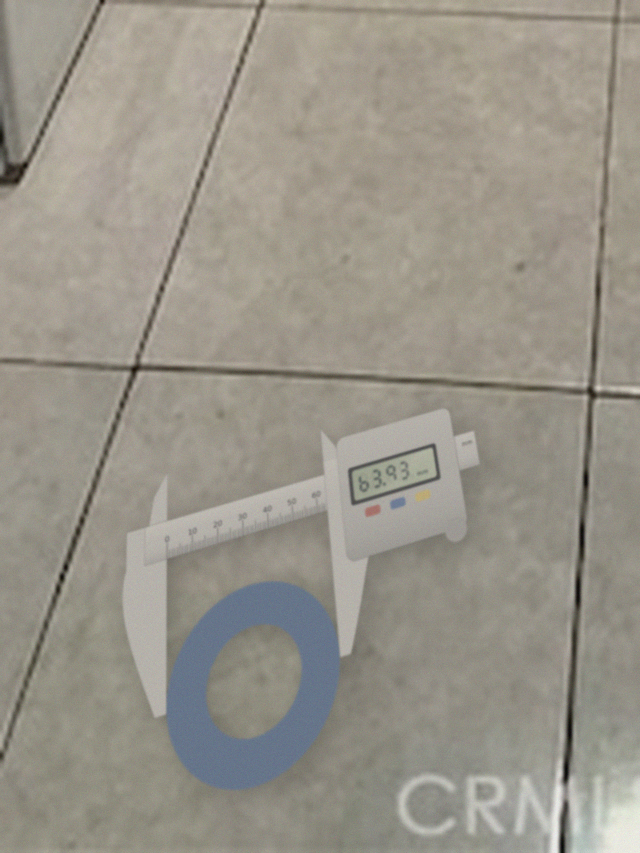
63.93 mm
